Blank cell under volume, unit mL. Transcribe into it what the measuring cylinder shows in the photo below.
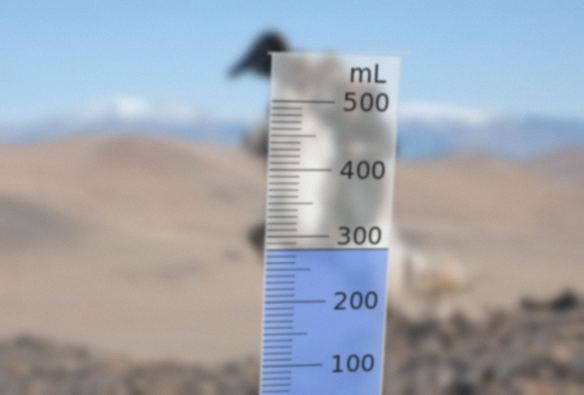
280 mL
